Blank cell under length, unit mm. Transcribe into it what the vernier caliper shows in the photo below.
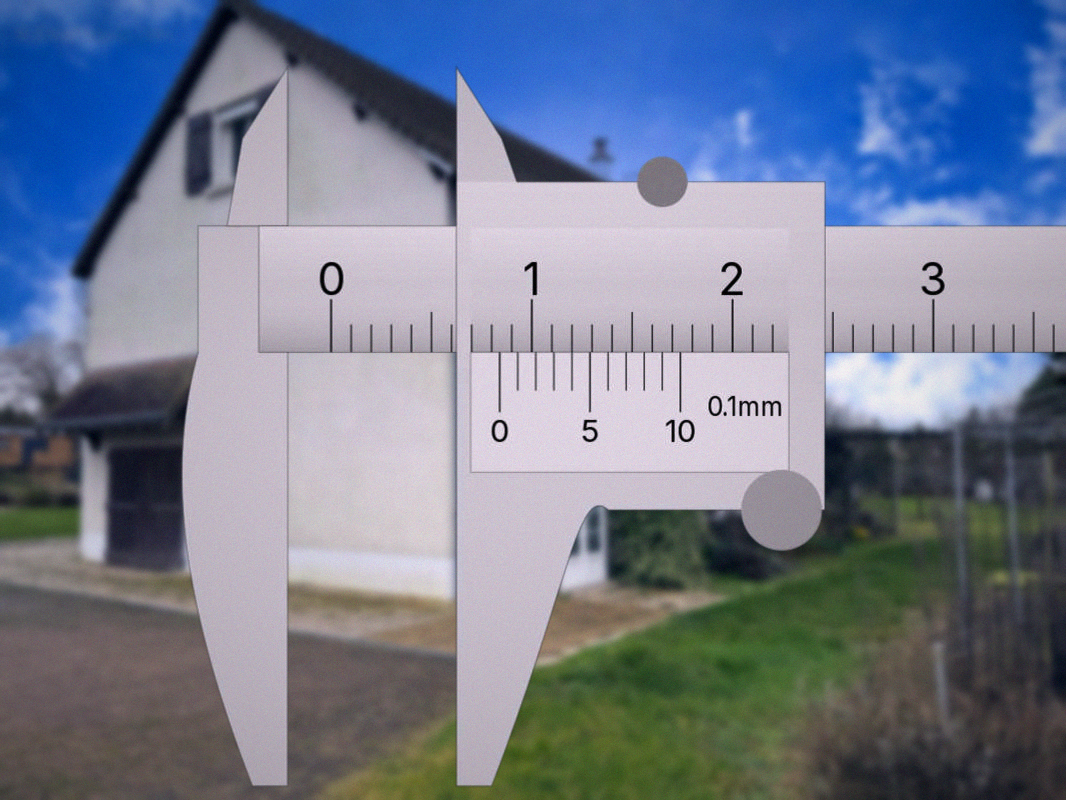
8.4 mm
